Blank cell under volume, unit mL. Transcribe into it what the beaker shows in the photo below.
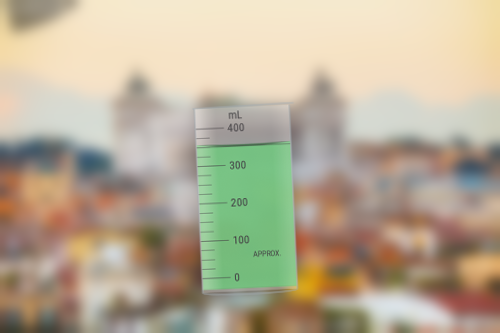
350 mL
